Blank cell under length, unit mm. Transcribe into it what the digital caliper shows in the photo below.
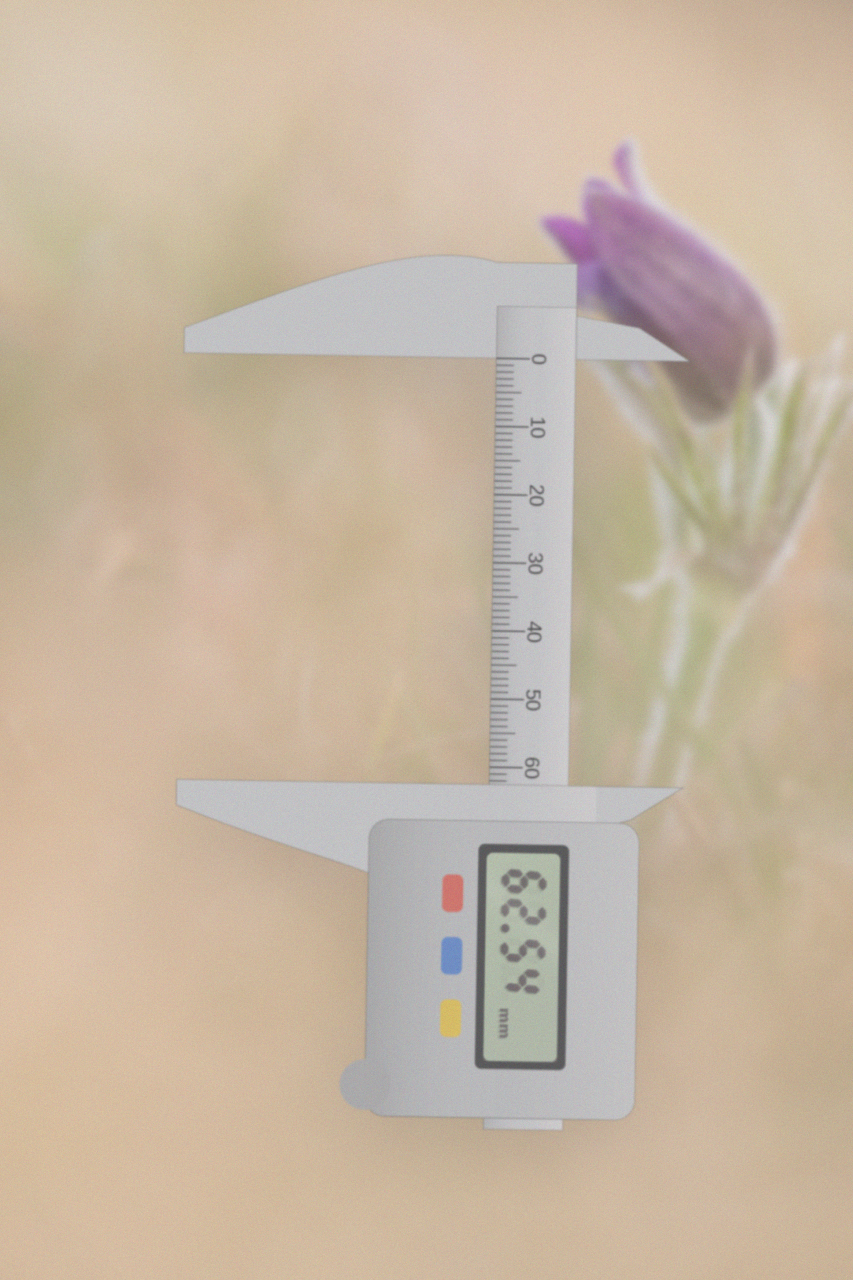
62.54 mm
